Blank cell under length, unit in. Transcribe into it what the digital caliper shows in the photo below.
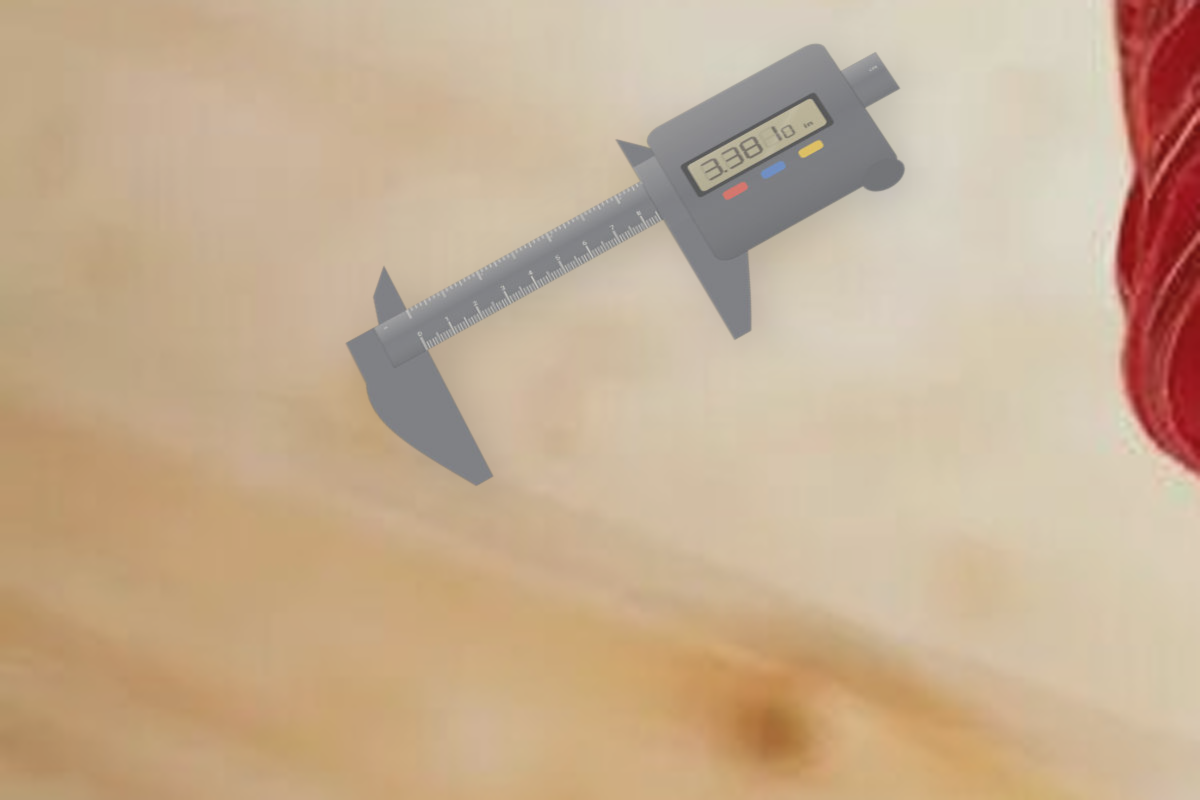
3.3810 in
